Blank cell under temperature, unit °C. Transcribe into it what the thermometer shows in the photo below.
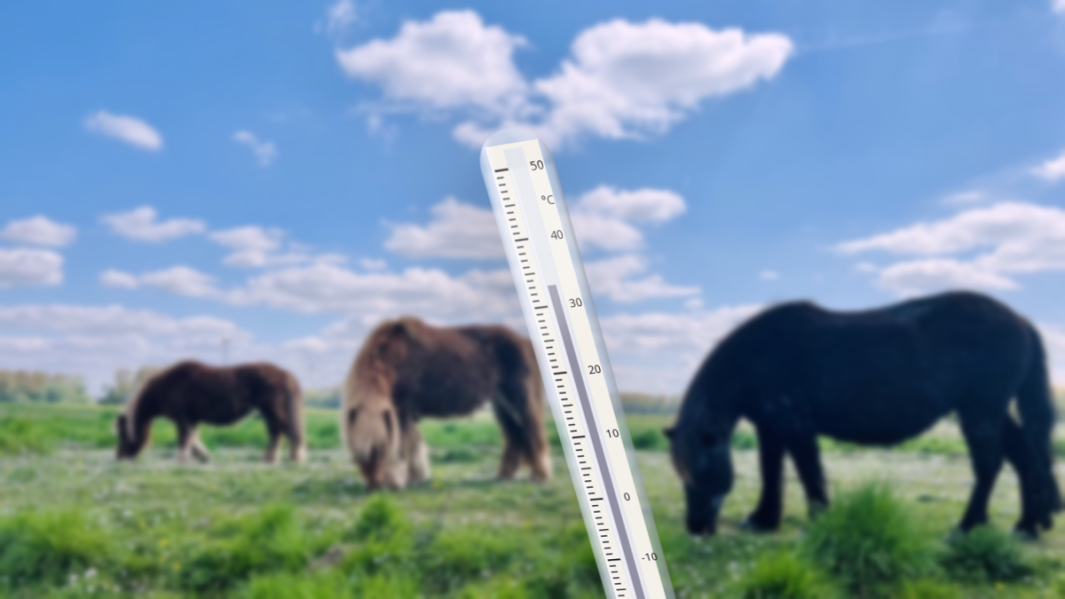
33 °C
